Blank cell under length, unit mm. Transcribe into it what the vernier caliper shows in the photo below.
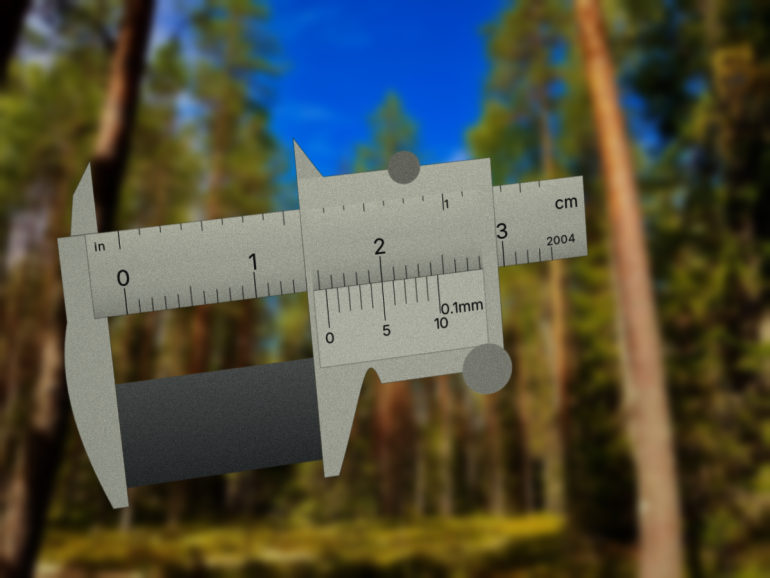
15.5 mm
